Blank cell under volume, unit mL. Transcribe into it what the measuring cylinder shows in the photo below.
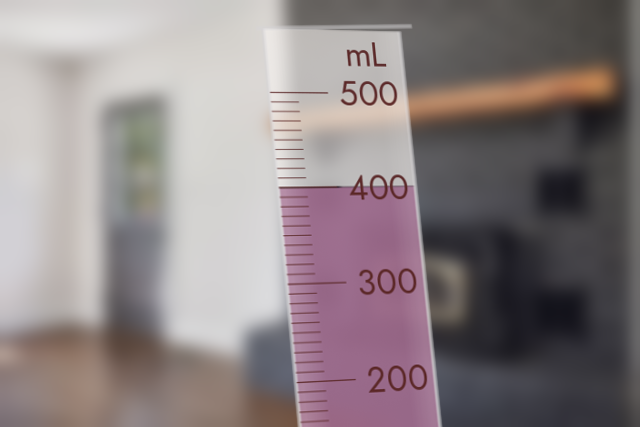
400 mL
